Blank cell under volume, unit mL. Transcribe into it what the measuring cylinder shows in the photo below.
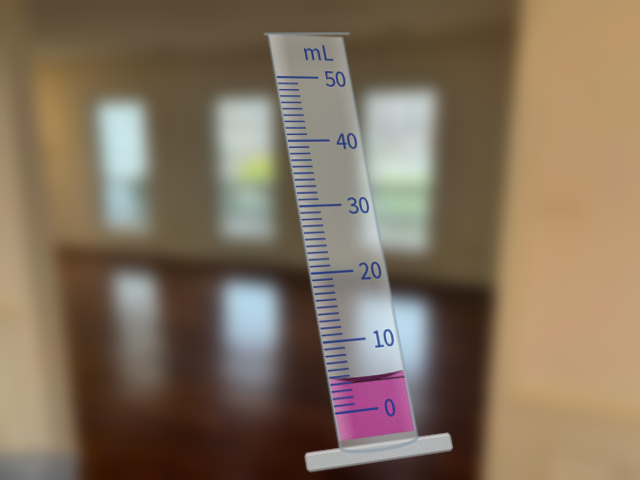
4 mL
